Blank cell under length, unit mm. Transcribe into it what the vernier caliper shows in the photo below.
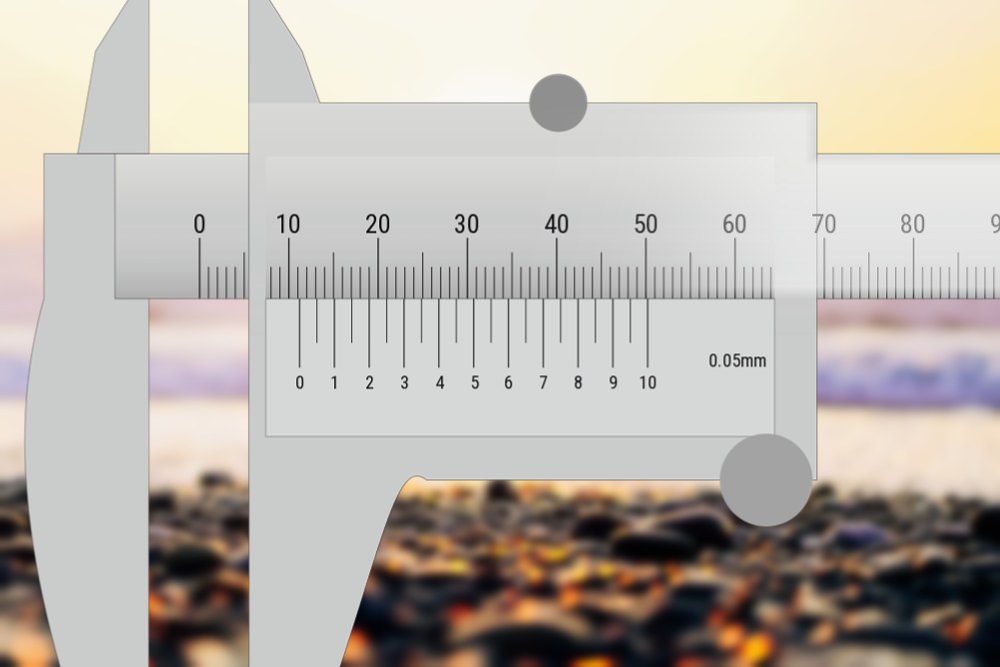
11.2 mm
